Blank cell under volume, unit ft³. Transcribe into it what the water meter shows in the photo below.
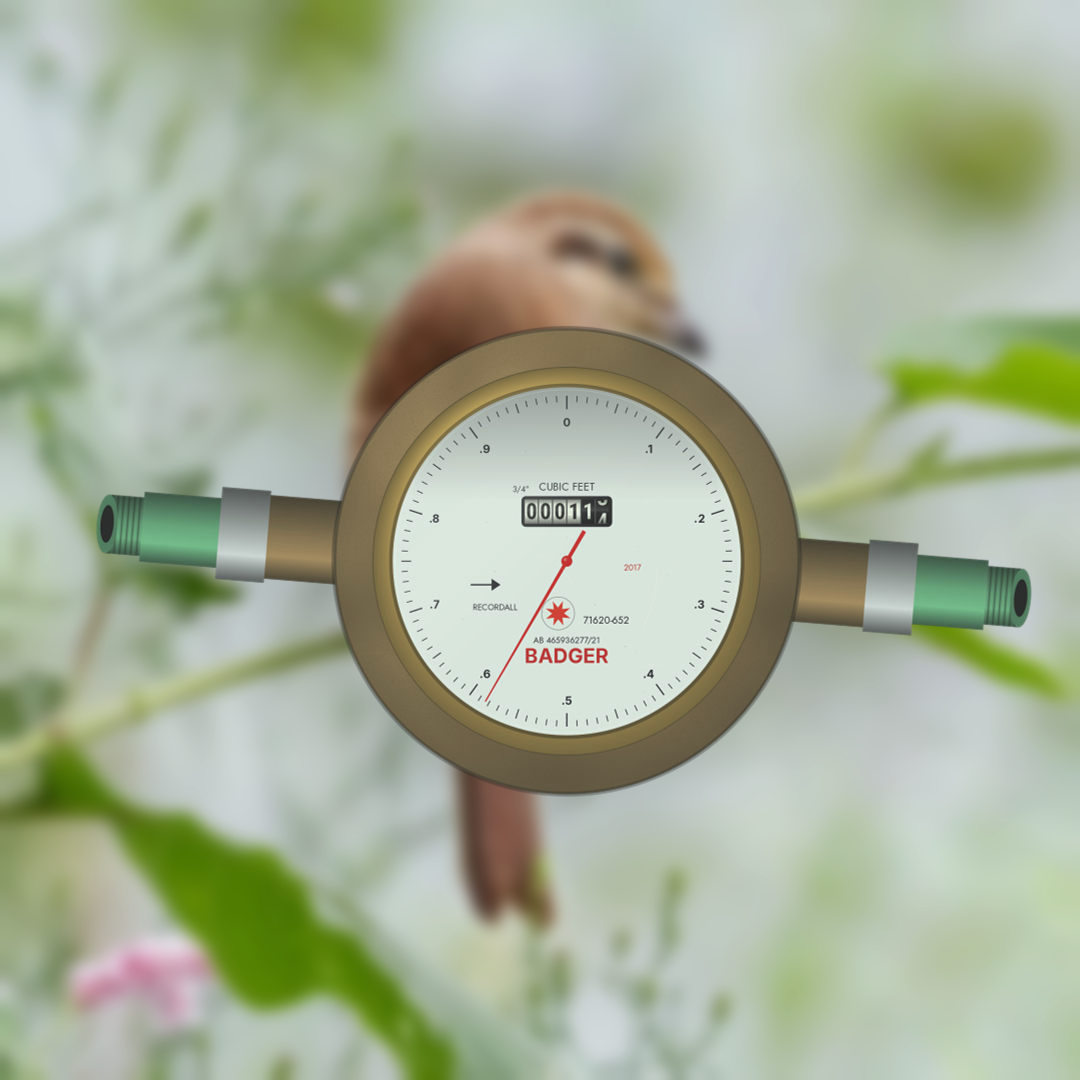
113.58 ft³
